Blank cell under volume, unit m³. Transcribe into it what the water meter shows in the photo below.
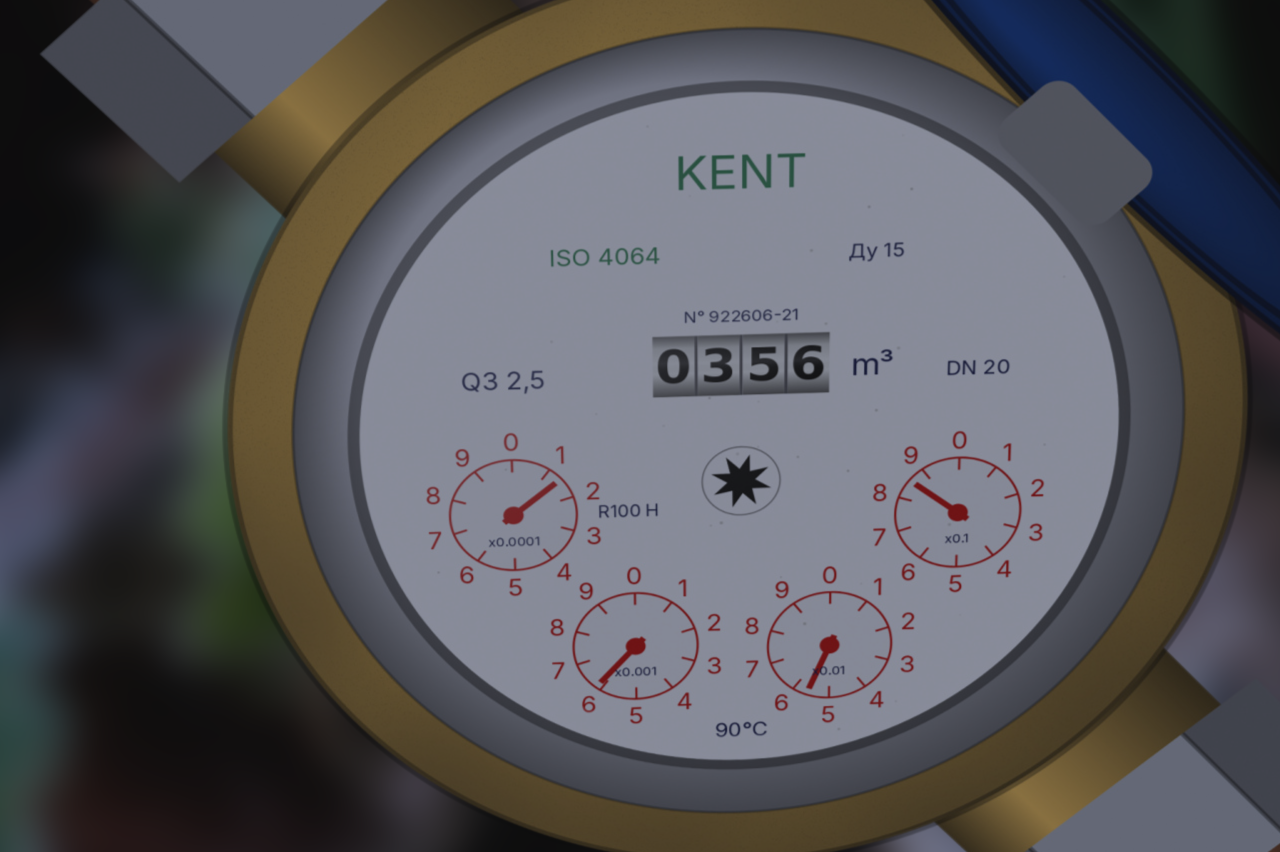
356.8561 m³
